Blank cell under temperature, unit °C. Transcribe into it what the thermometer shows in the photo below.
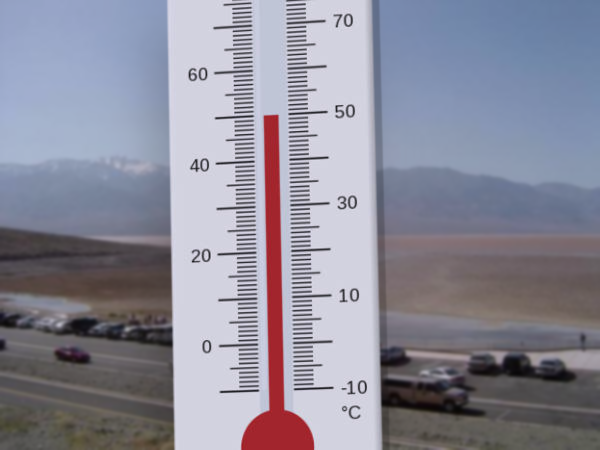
50 °C
